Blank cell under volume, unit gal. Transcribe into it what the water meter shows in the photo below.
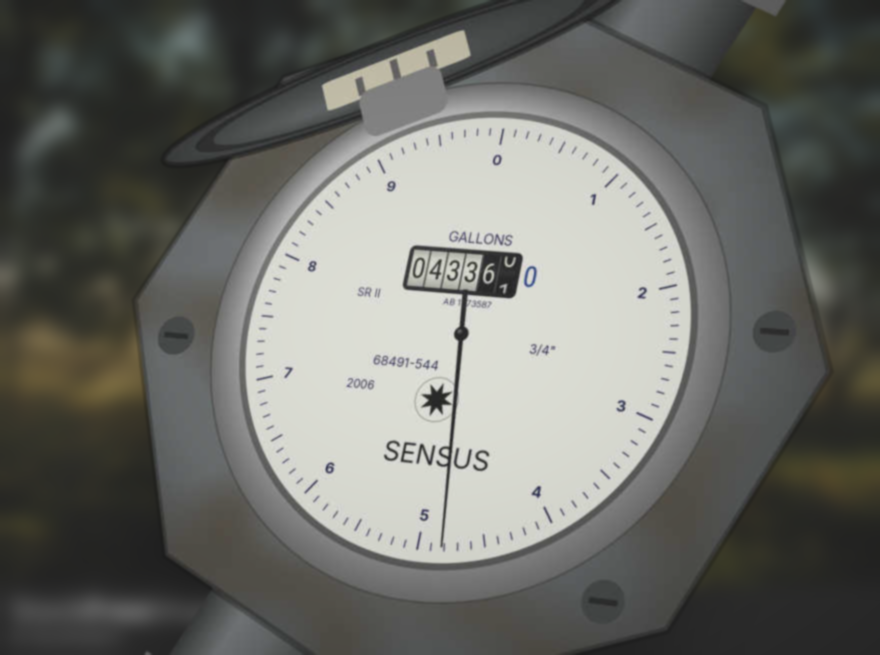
433604.8 gal
